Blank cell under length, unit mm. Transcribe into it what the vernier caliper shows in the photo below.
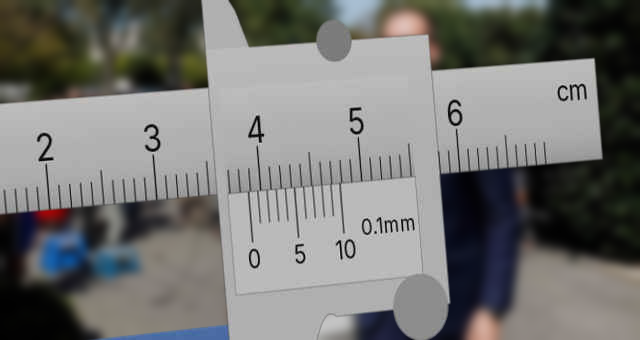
38.8 mm
